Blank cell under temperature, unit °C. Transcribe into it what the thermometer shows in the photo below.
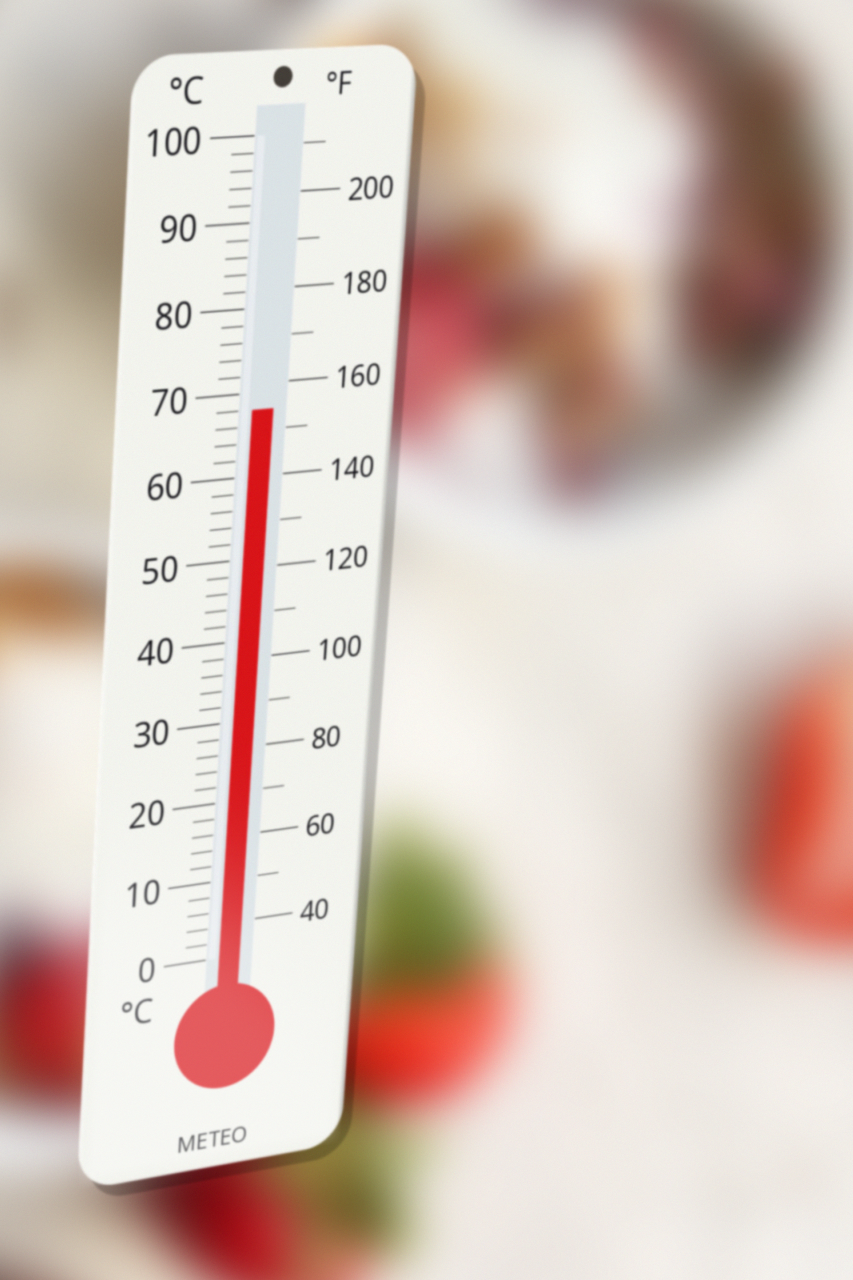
68 °C
